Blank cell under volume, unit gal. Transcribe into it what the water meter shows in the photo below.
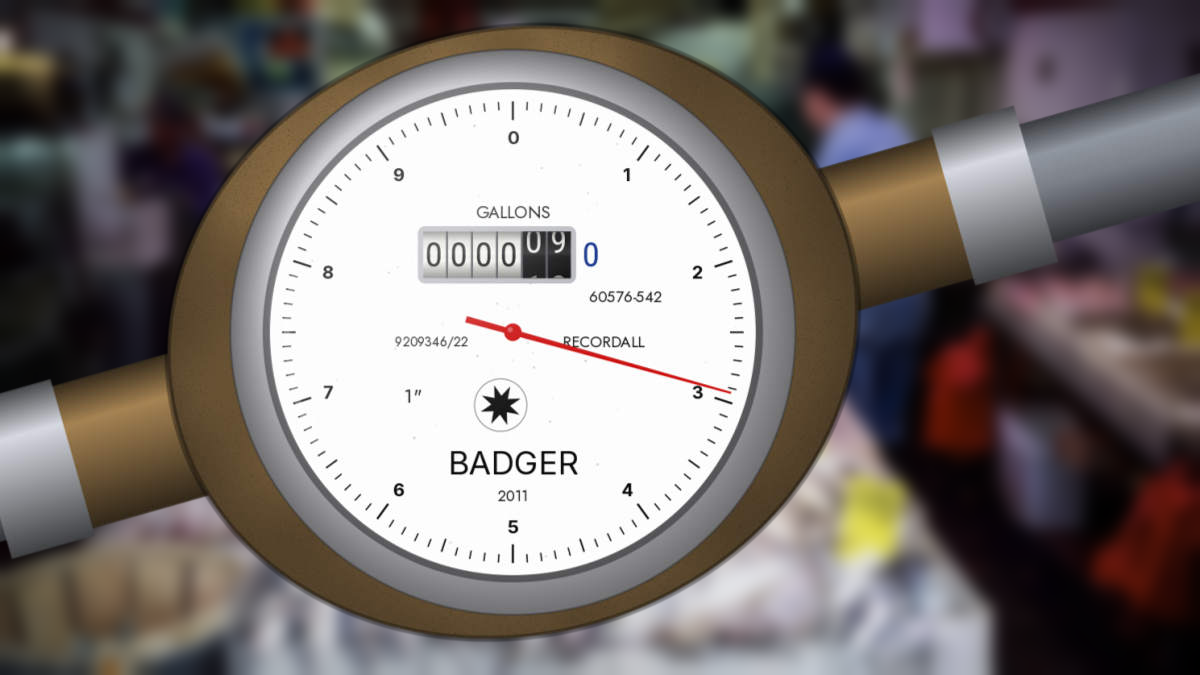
92.9 gal
